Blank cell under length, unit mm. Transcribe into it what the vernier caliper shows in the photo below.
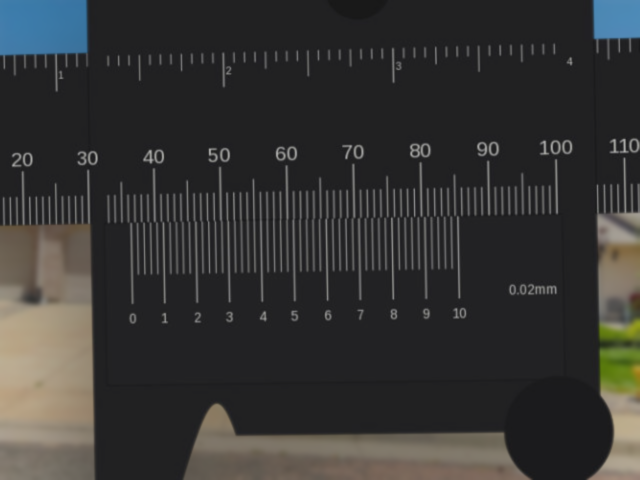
36.4 mm
